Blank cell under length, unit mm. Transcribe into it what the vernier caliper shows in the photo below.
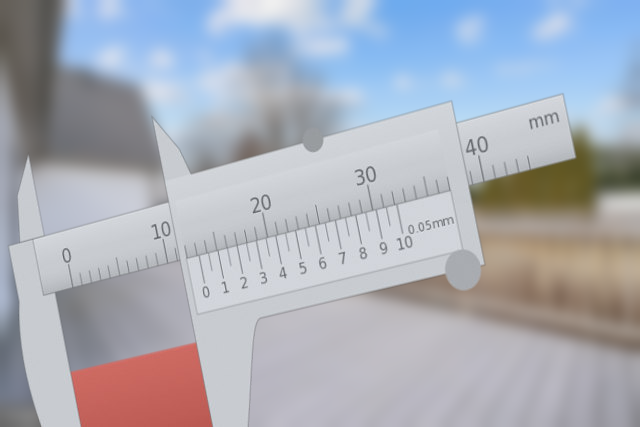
13.2 mm
